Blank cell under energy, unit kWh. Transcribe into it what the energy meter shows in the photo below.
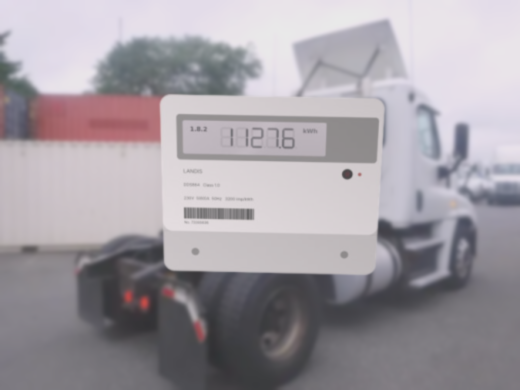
1127.6 kWh
